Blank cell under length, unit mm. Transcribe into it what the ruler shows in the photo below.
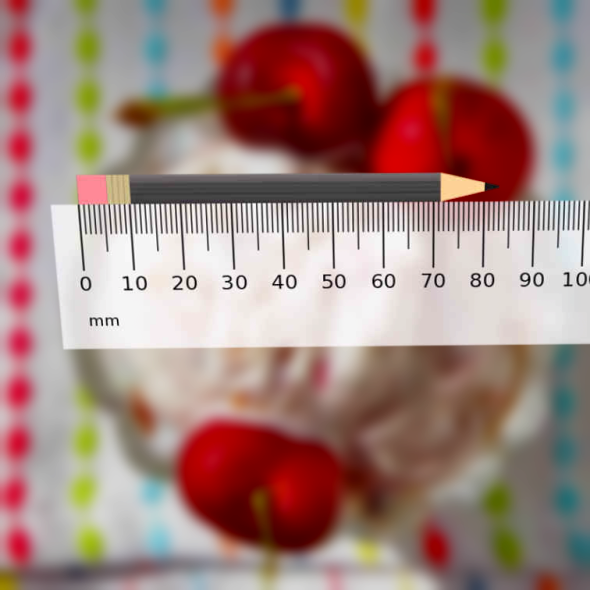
83 mm
